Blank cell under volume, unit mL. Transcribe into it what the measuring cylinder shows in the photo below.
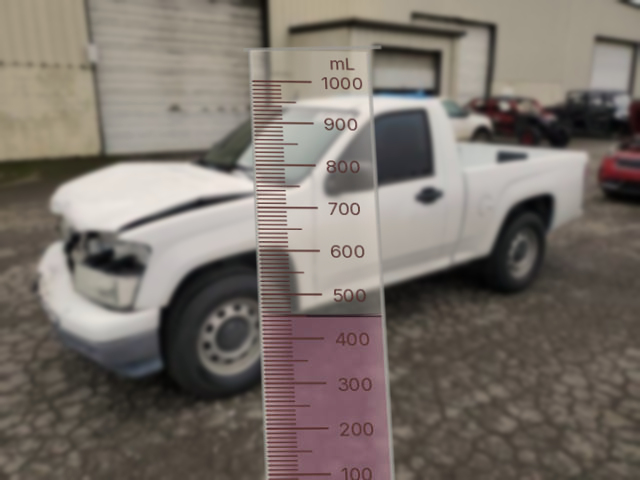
450 mL
